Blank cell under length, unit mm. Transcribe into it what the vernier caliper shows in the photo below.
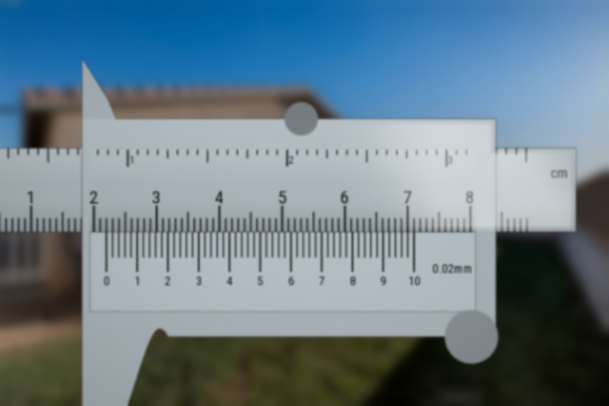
22.0 mm
